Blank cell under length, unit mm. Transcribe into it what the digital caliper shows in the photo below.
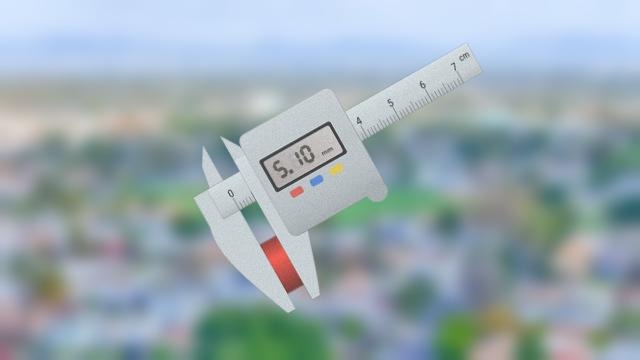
5.10 mm
